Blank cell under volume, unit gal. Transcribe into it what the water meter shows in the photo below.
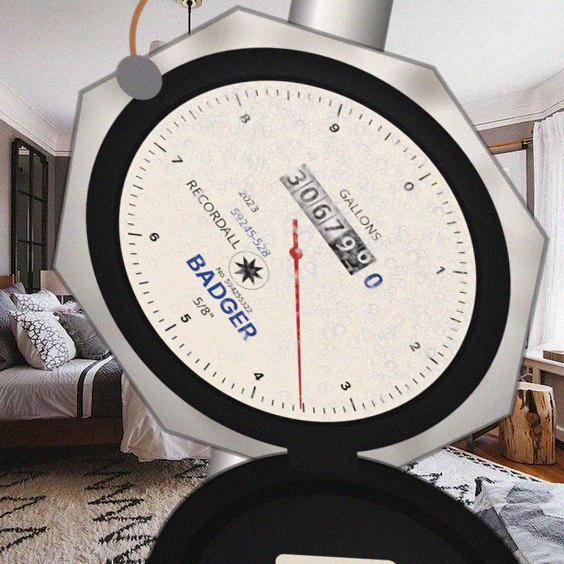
3067963.5 gal
